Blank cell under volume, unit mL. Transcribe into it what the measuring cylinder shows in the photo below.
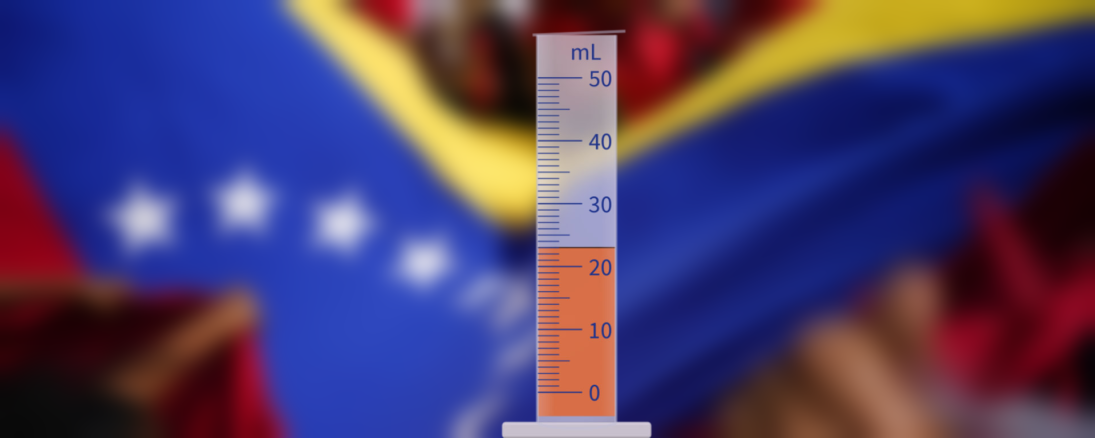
23 mL
